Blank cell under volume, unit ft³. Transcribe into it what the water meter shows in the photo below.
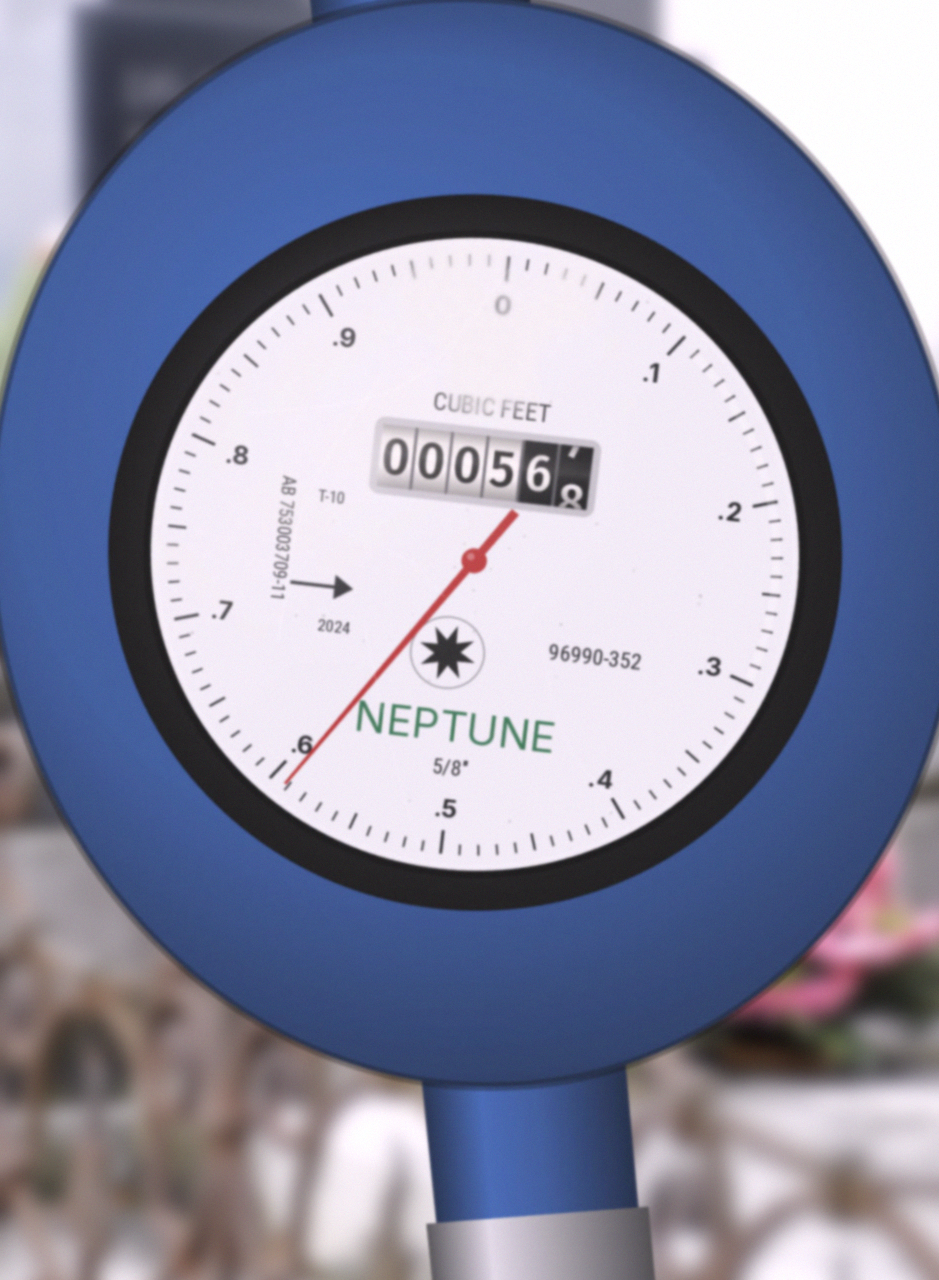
567.59 ft³
